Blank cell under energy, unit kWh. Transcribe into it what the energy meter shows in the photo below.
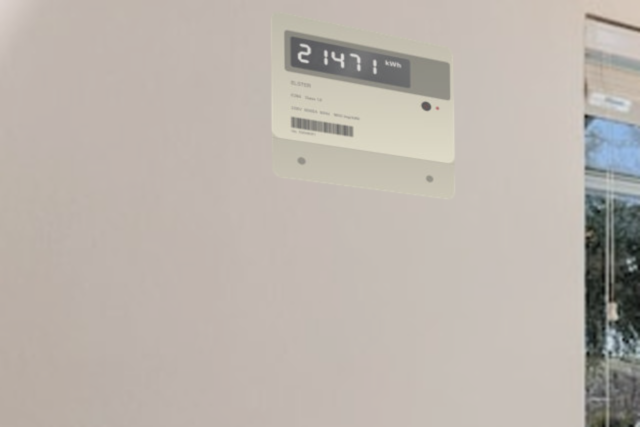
21471 kWh
